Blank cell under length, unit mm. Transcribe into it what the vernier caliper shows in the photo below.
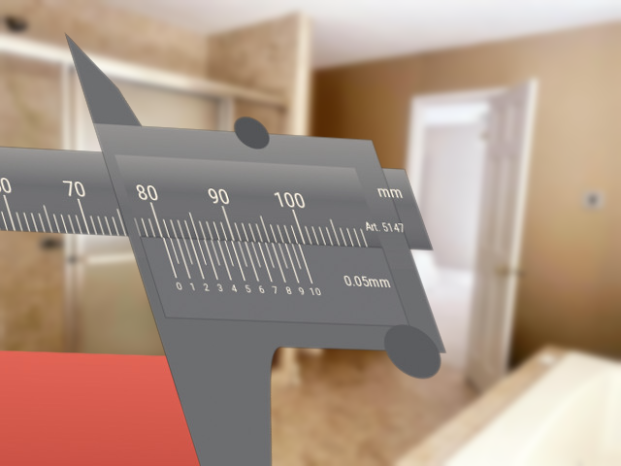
80.2 mm
